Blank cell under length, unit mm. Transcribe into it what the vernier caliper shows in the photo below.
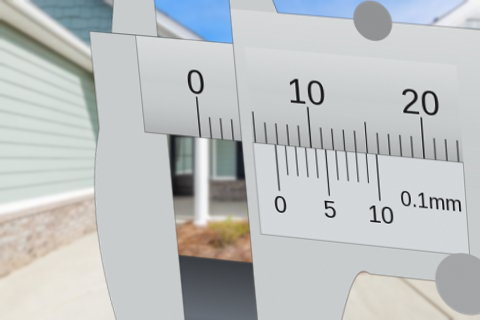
6.8 mm
